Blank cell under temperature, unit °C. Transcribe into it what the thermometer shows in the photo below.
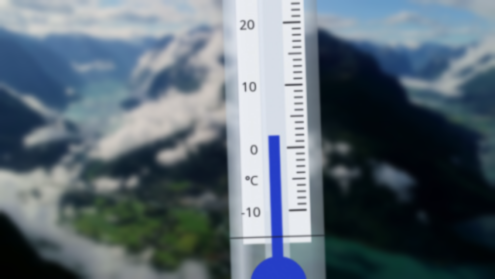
2 °C
